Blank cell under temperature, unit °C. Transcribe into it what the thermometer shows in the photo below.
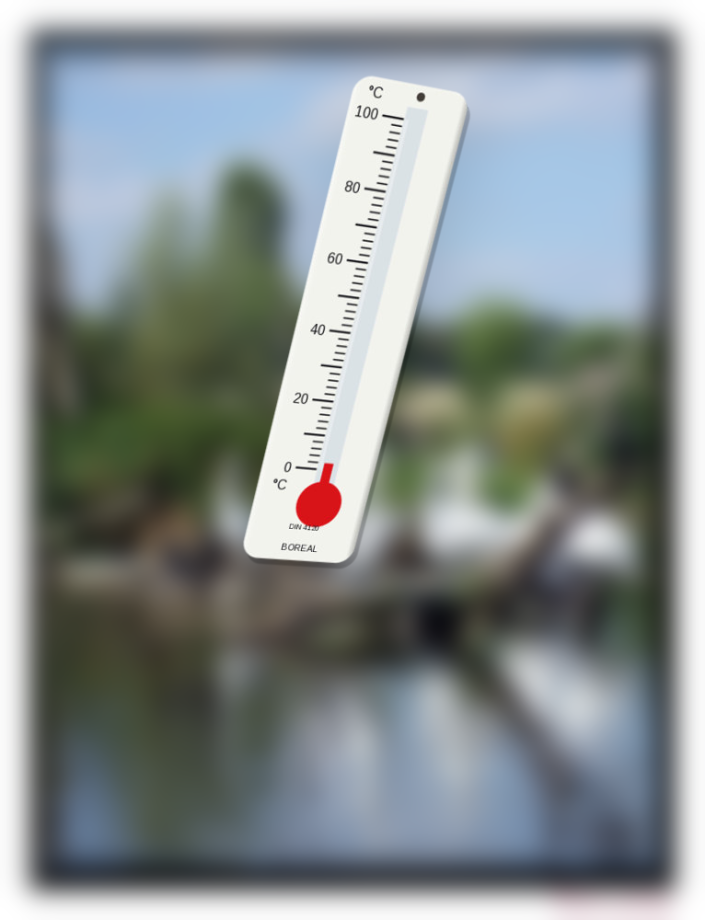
2 °C
